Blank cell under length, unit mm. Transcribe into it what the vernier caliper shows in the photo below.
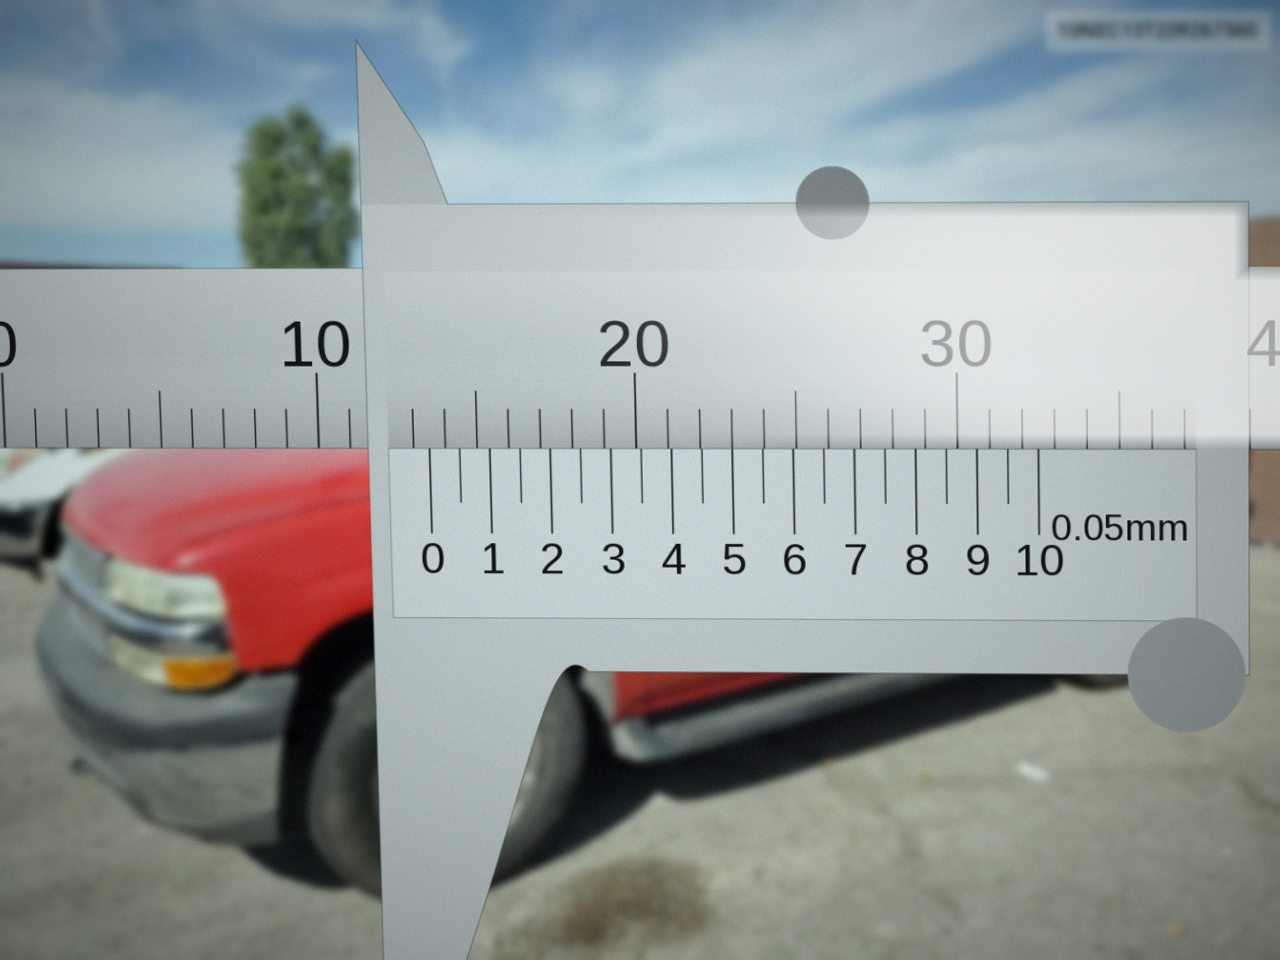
13.50 mm
